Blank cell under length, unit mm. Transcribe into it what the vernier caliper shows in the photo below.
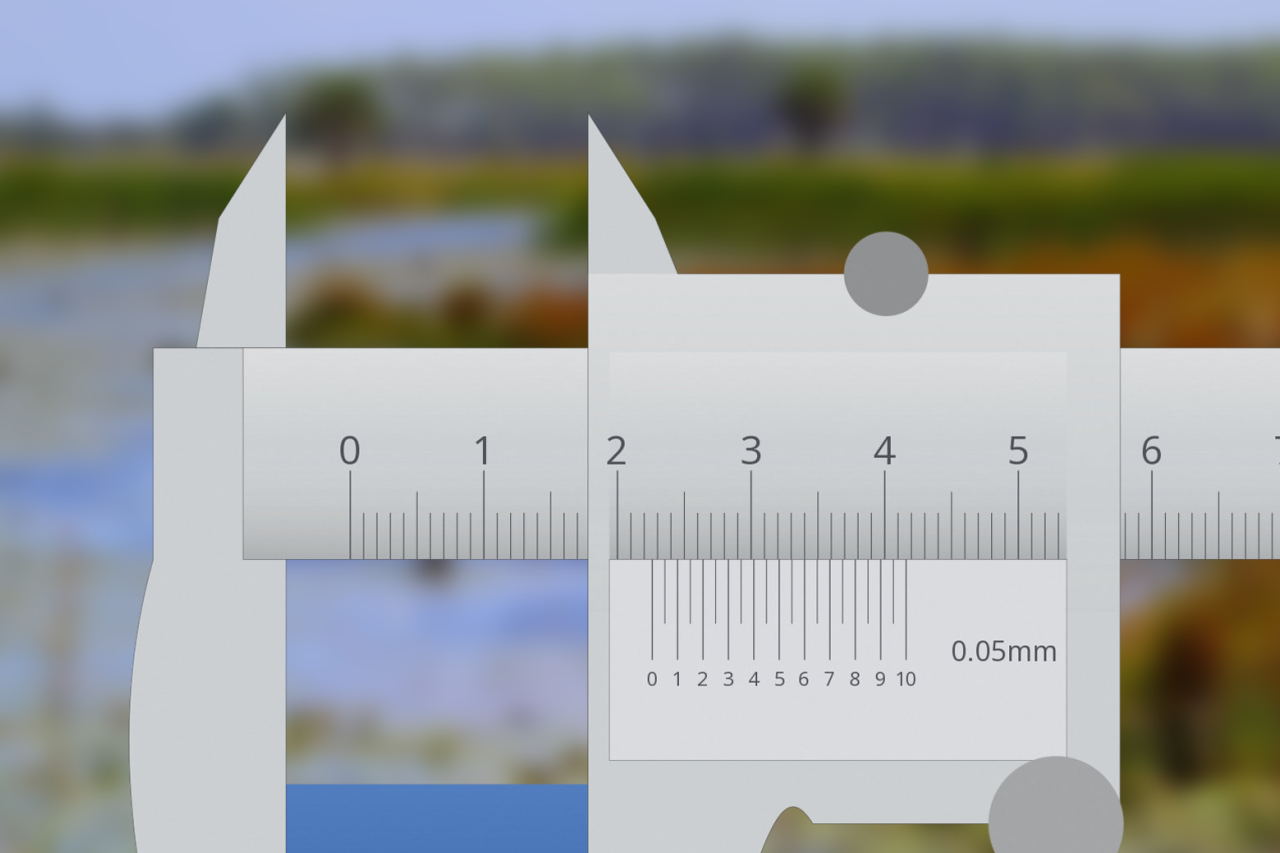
22.6 mm
